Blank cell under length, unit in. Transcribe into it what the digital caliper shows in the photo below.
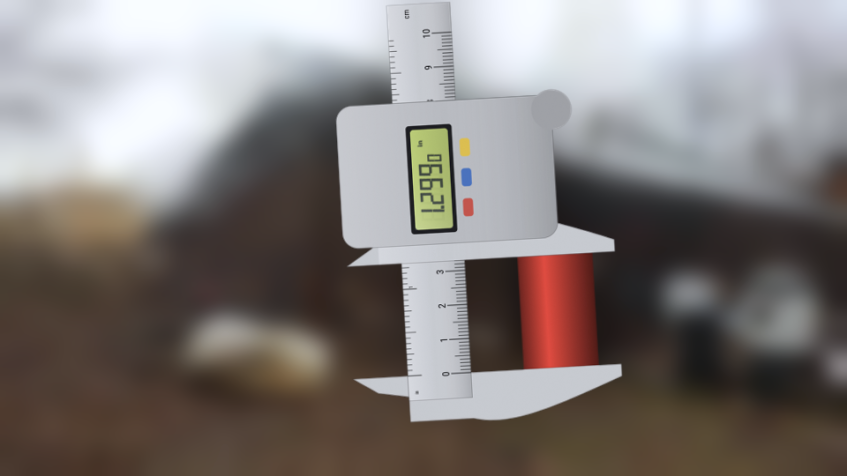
1.2990 in
